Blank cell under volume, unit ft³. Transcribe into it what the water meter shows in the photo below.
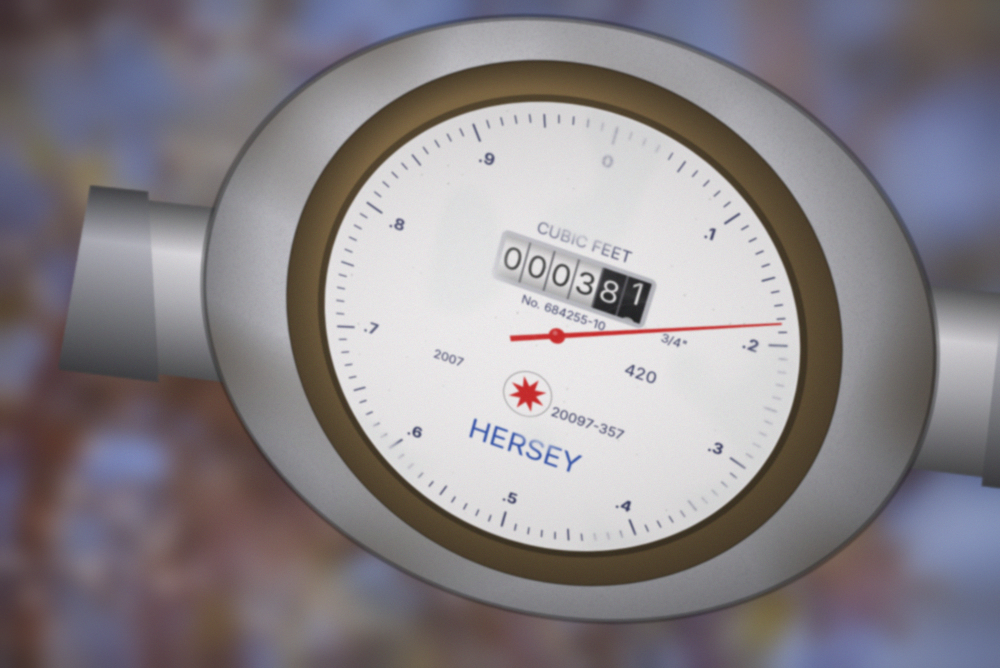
381.18 ft³
